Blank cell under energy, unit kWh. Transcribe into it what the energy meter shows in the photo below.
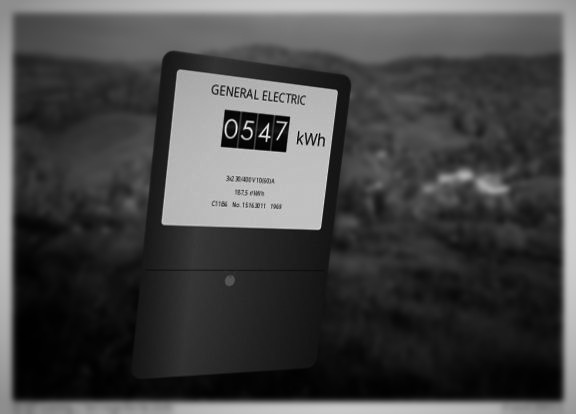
547 kWh
